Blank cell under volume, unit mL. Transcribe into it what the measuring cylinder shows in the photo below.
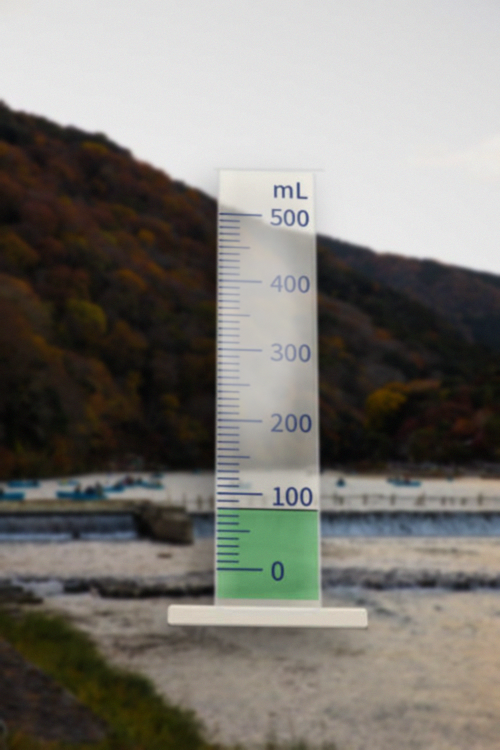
80 mL
